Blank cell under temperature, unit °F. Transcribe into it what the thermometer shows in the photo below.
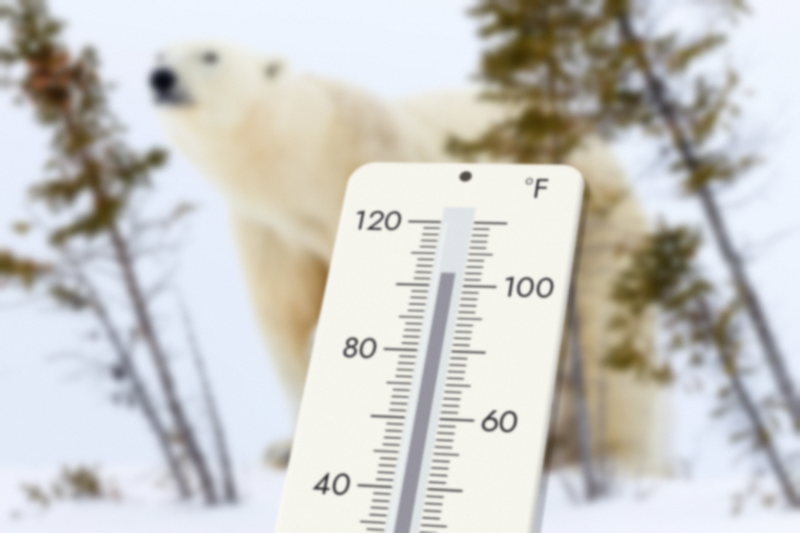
104 °F
